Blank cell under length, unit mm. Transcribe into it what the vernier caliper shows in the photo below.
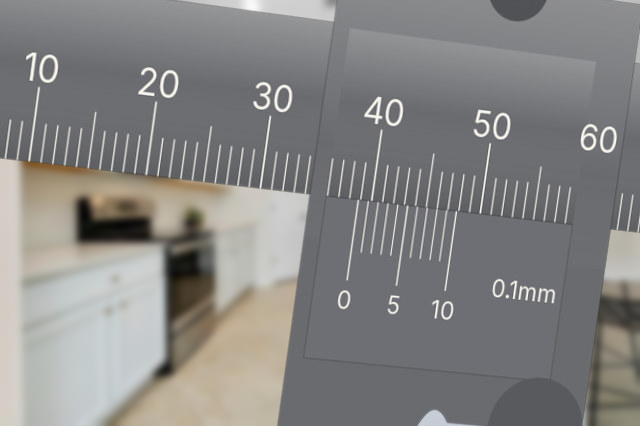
38.8 mm
